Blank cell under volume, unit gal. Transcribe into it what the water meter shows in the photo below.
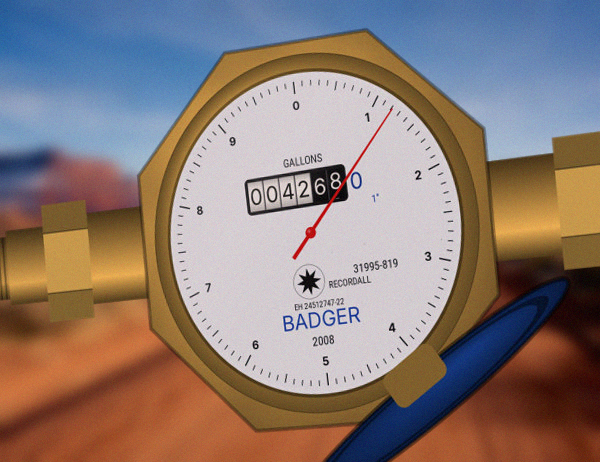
42681.2 gal
